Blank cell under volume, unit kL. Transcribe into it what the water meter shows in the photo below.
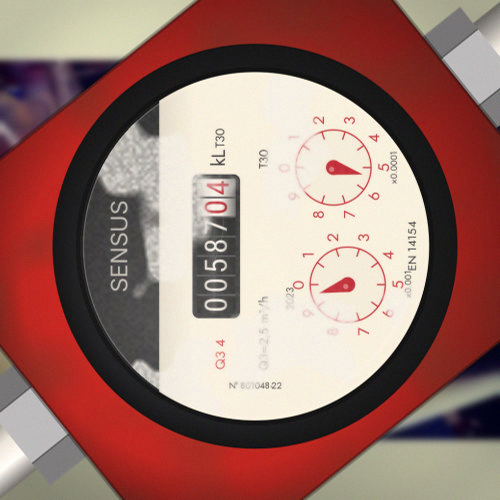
587.0395 kL
